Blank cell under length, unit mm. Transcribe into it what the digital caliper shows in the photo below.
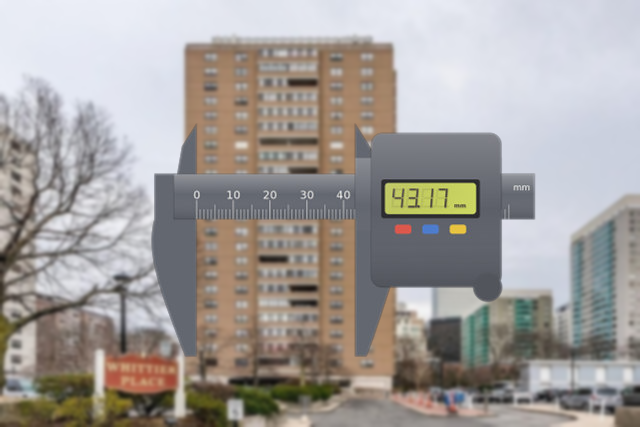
43.17 mm
